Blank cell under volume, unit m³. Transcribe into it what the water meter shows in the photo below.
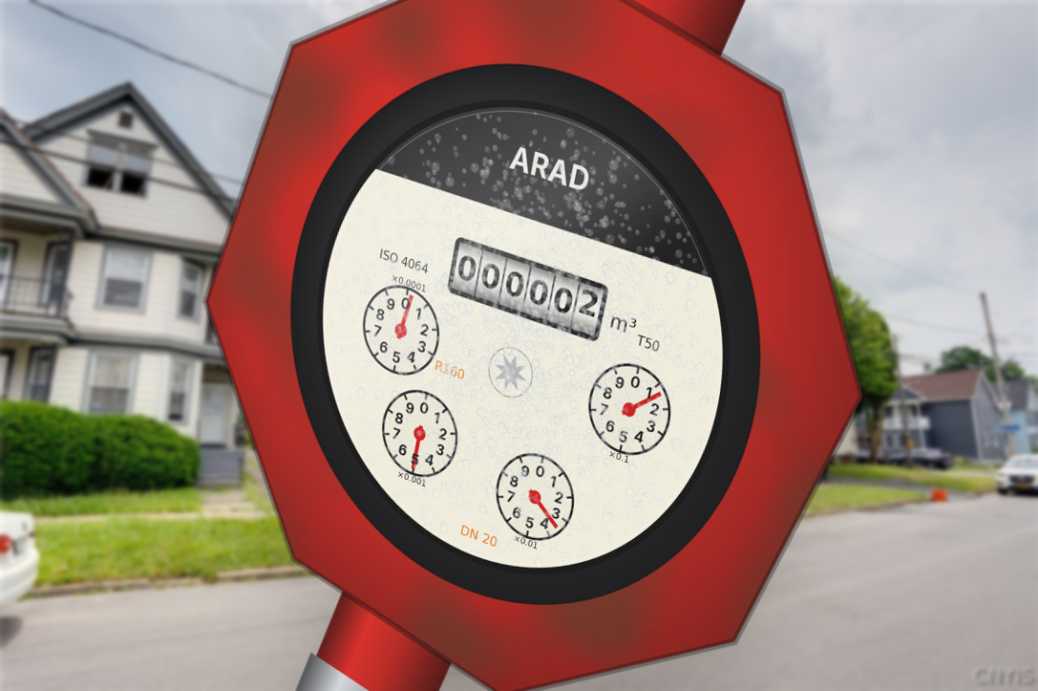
2.1350 m³
